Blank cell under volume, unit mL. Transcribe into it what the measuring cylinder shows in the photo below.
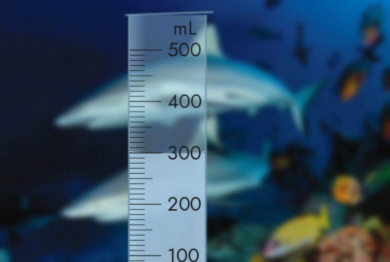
300 mL
